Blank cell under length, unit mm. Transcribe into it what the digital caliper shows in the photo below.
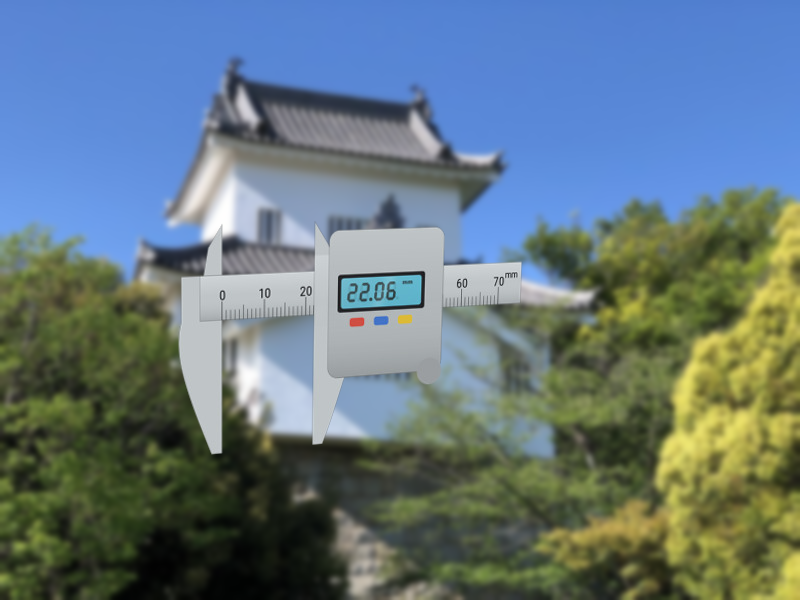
22.06 mm
